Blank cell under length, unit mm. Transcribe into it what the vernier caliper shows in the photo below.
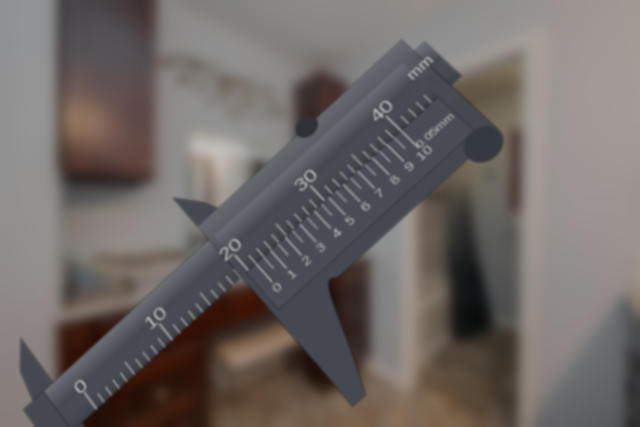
21.0 mm
